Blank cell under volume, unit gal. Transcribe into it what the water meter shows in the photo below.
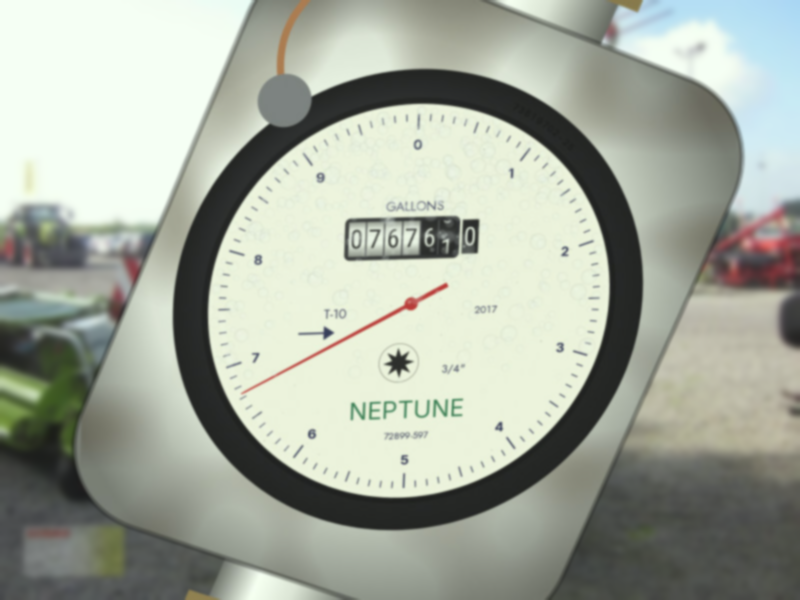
767606.7 gal
